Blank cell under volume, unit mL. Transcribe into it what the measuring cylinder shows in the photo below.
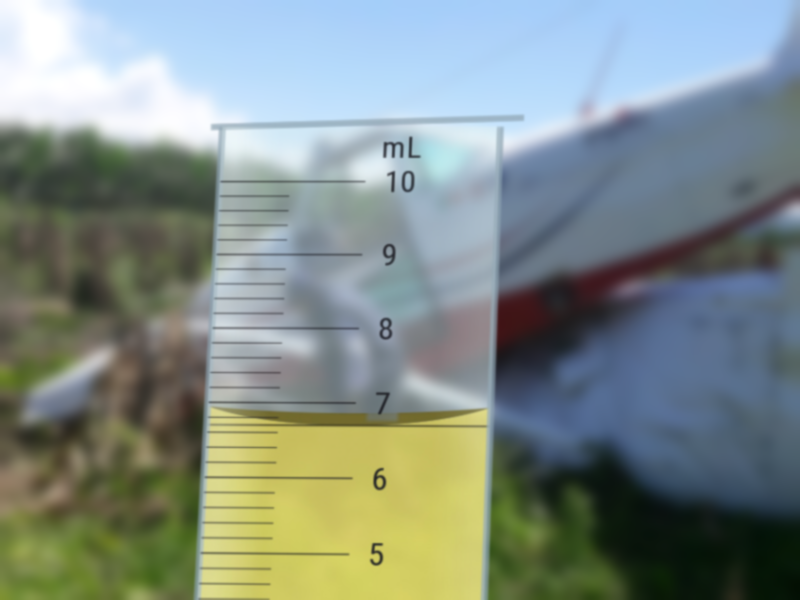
6.7 mL
